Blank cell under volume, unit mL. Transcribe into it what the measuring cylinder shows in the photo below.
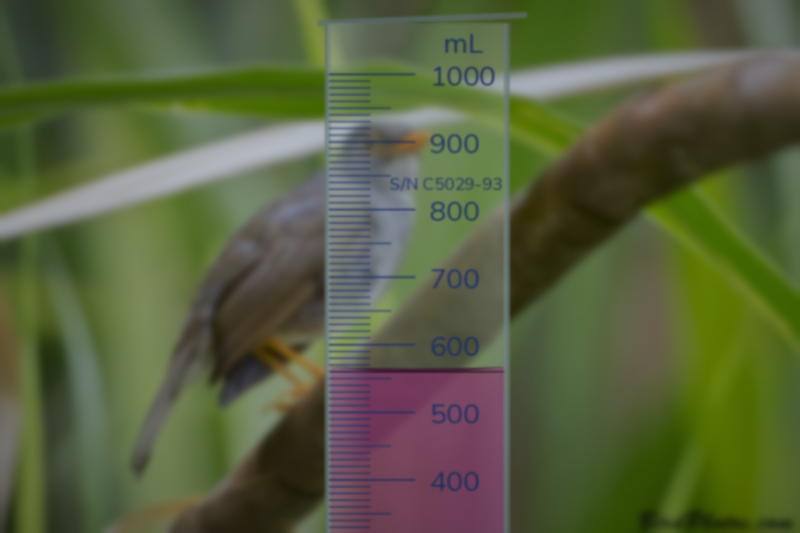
560 mL
